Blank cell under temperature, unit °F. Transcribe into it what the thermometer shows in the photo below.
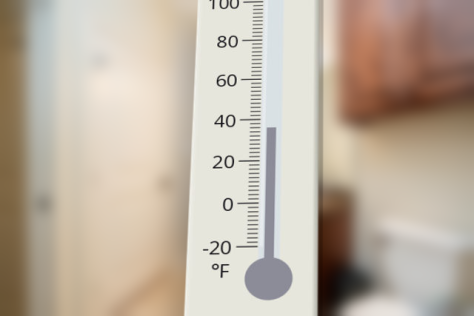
36 °F
